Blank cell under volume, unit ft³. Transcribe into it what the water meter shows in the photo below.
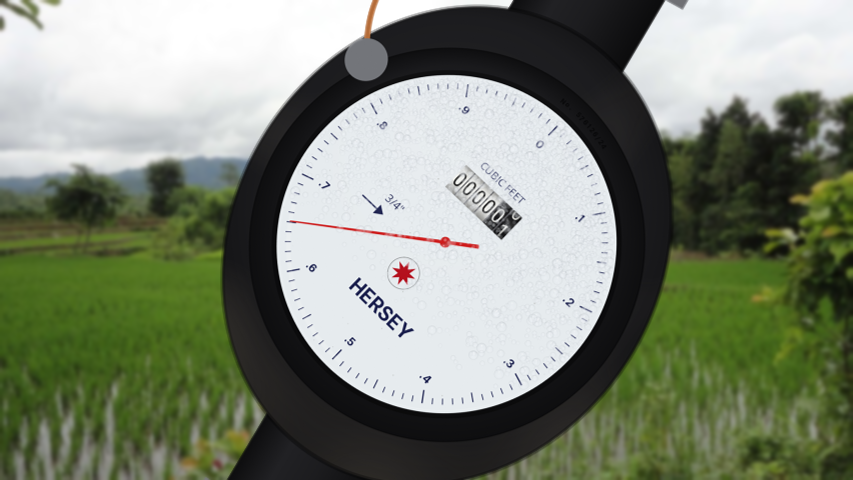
0.65 ft³
